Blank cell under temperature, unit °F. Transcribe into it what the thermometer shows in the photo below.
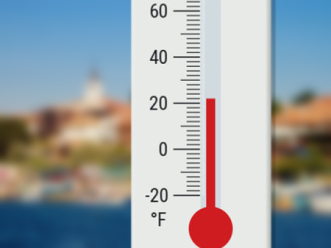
22 °F
